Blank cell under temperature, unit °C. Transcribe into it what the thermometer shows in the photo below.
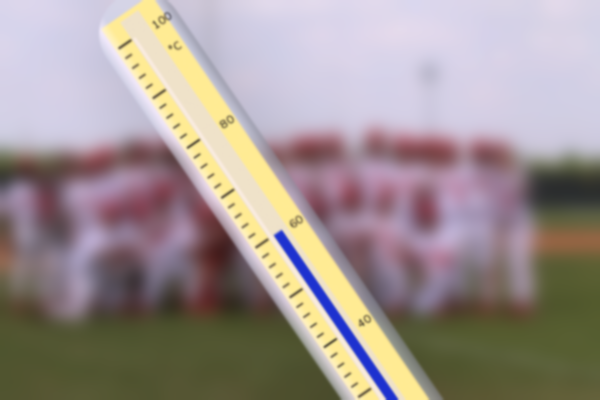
60 °C
